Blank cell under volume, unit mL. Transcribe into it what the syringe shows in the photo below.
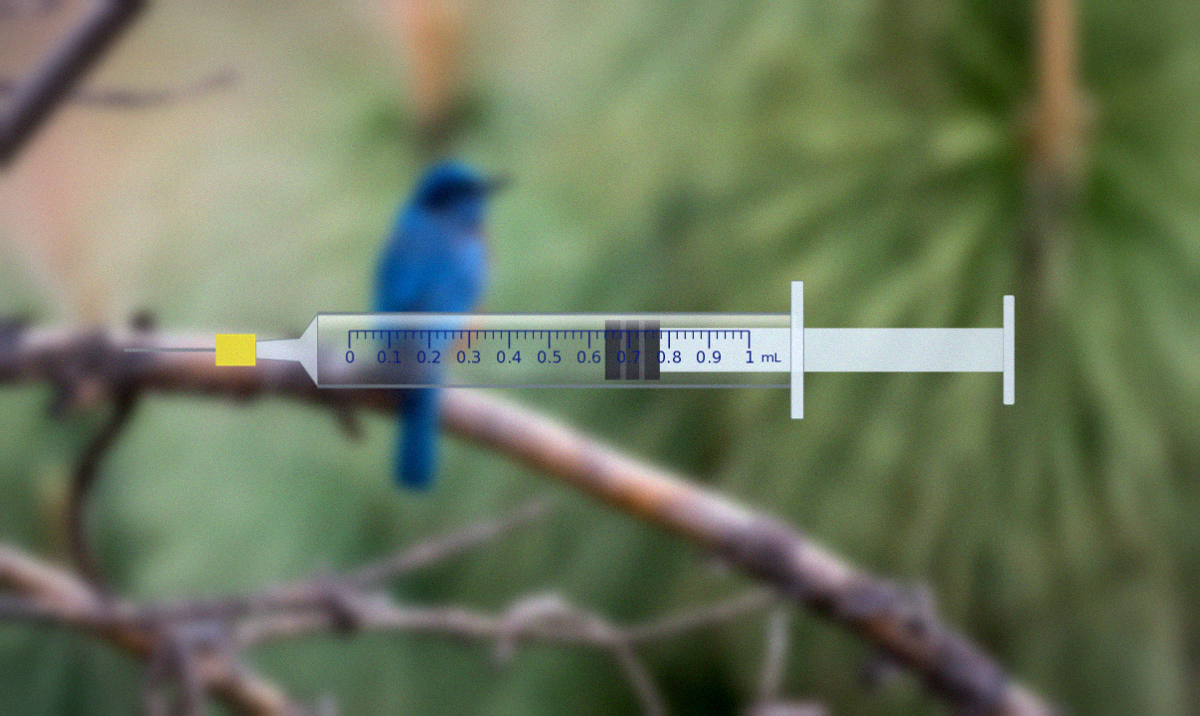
0.64 mL
